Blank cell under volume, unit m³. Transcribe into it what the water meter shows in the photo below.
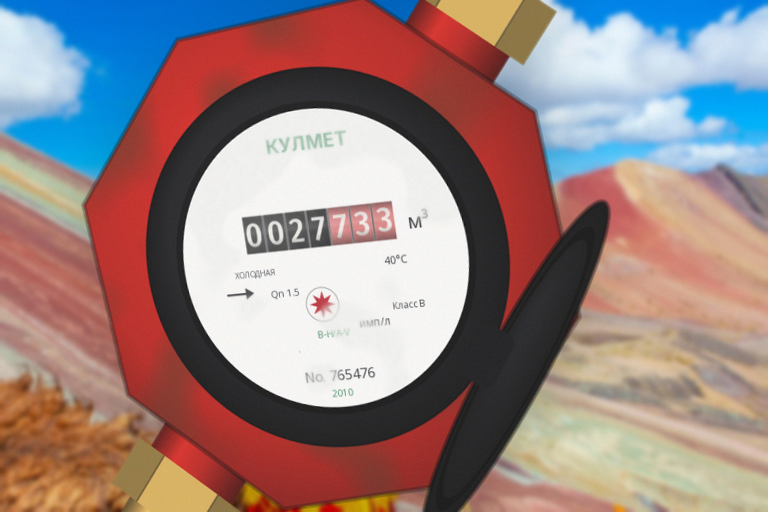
27.733 m³
